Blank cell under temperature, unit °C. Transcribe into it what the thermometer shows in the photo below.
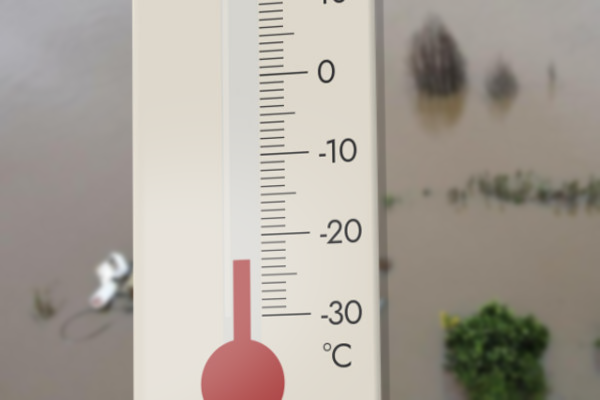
-23 °C
